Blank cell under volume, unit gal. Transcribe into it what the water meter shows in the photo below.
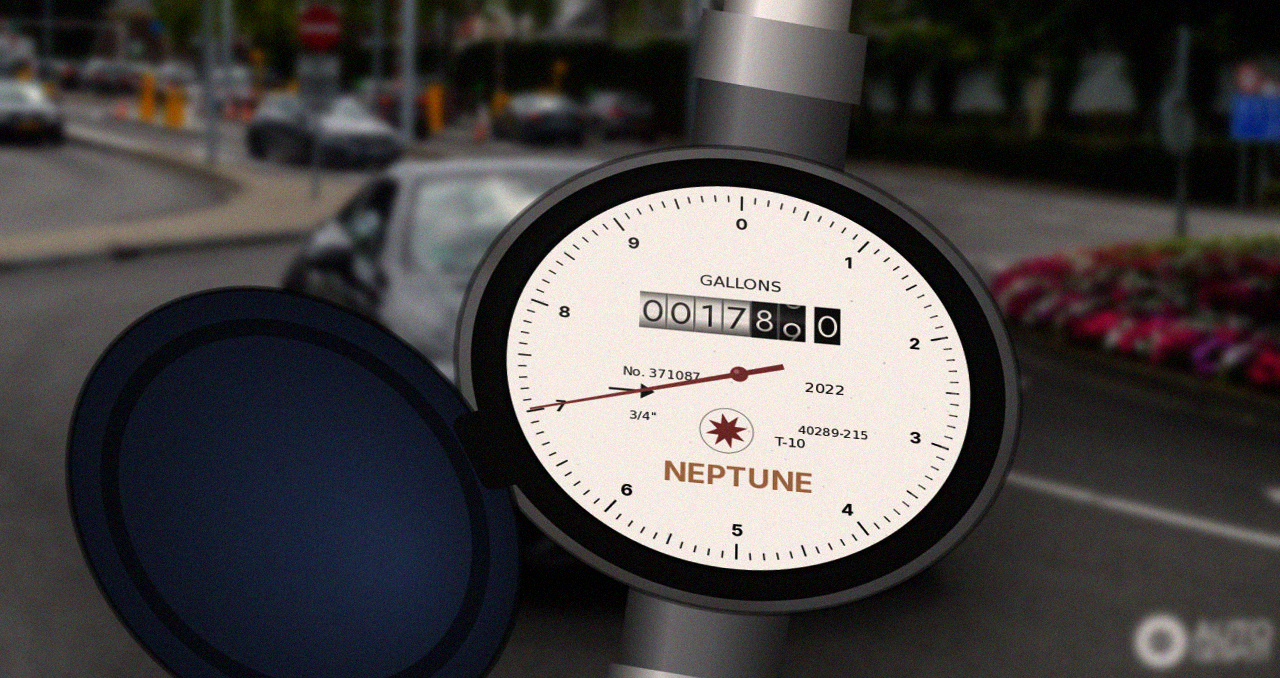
17887.0 gal
